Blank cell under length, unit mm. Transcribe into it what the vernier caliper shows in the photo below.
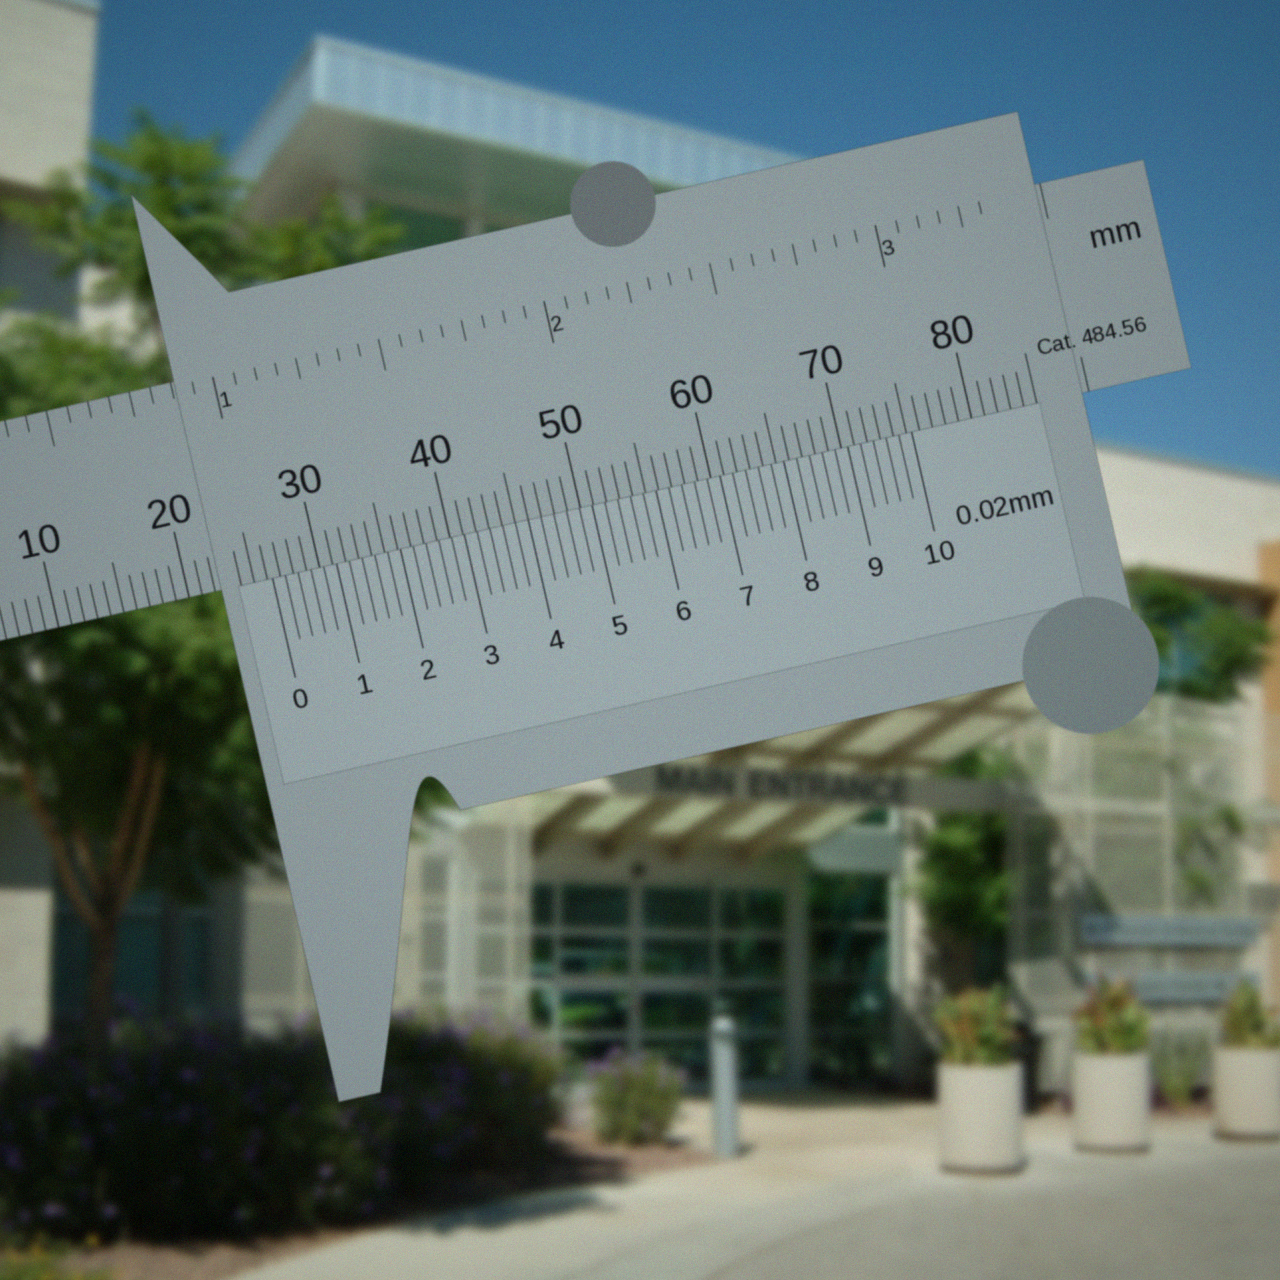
26.4 mm
